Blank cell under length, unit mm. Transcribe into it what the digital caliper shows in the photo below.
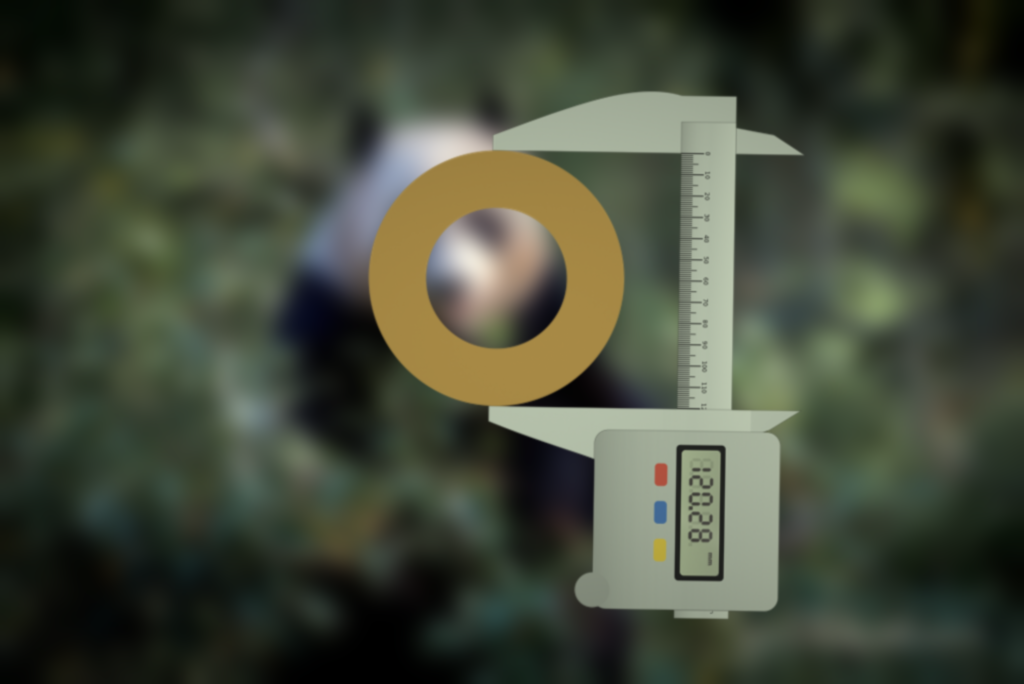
120.28 mm
